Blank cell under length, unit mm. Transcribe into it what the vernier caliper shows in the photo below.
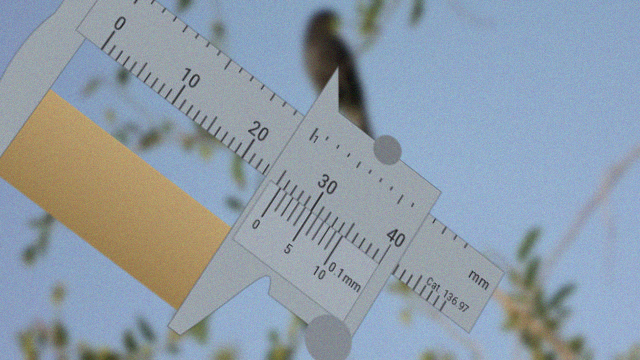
25.6 mm
